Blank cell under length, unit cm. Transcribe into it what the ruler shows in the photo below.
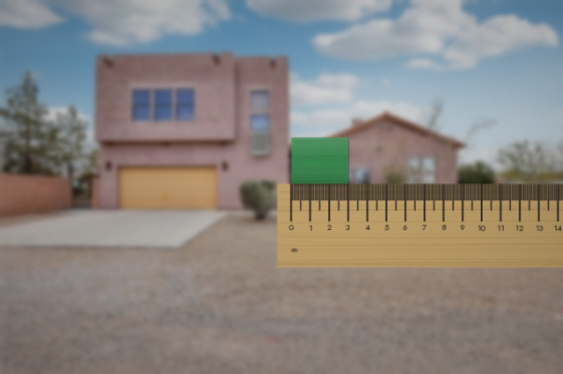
3 cm
